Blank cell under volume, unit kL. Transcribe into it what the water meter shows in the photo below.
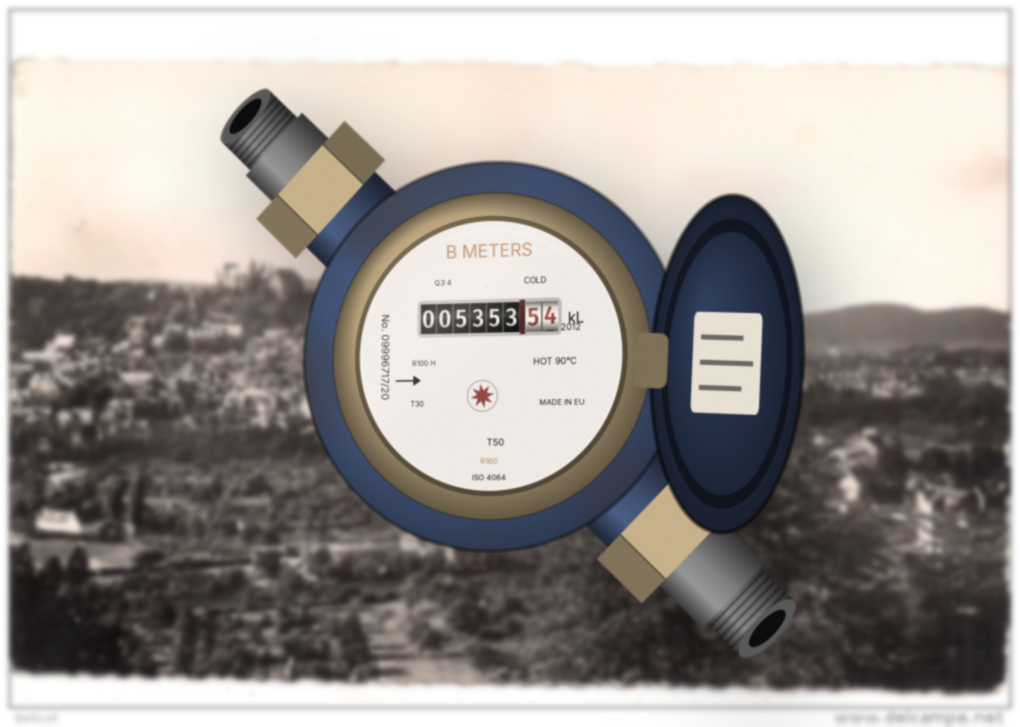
5353.54 kL
